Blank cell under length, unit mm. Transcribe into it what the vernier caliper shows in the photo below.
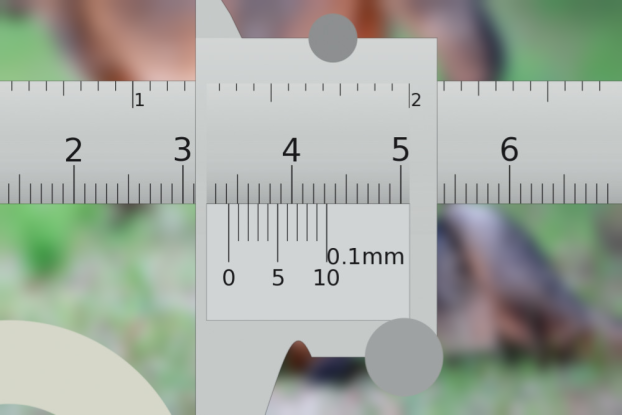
34.2 mm
